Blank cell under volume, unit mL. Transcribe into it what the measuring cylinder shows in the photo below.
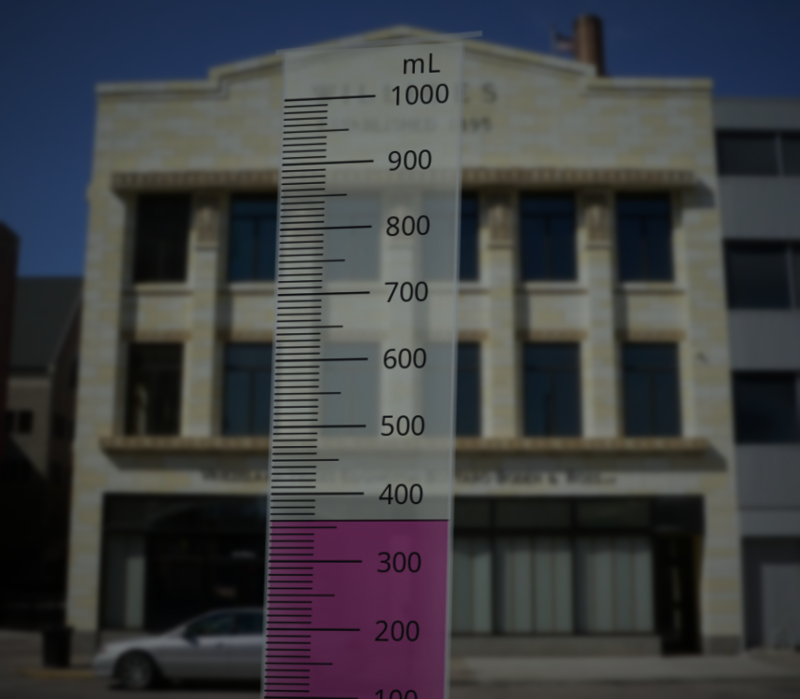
360 mL
